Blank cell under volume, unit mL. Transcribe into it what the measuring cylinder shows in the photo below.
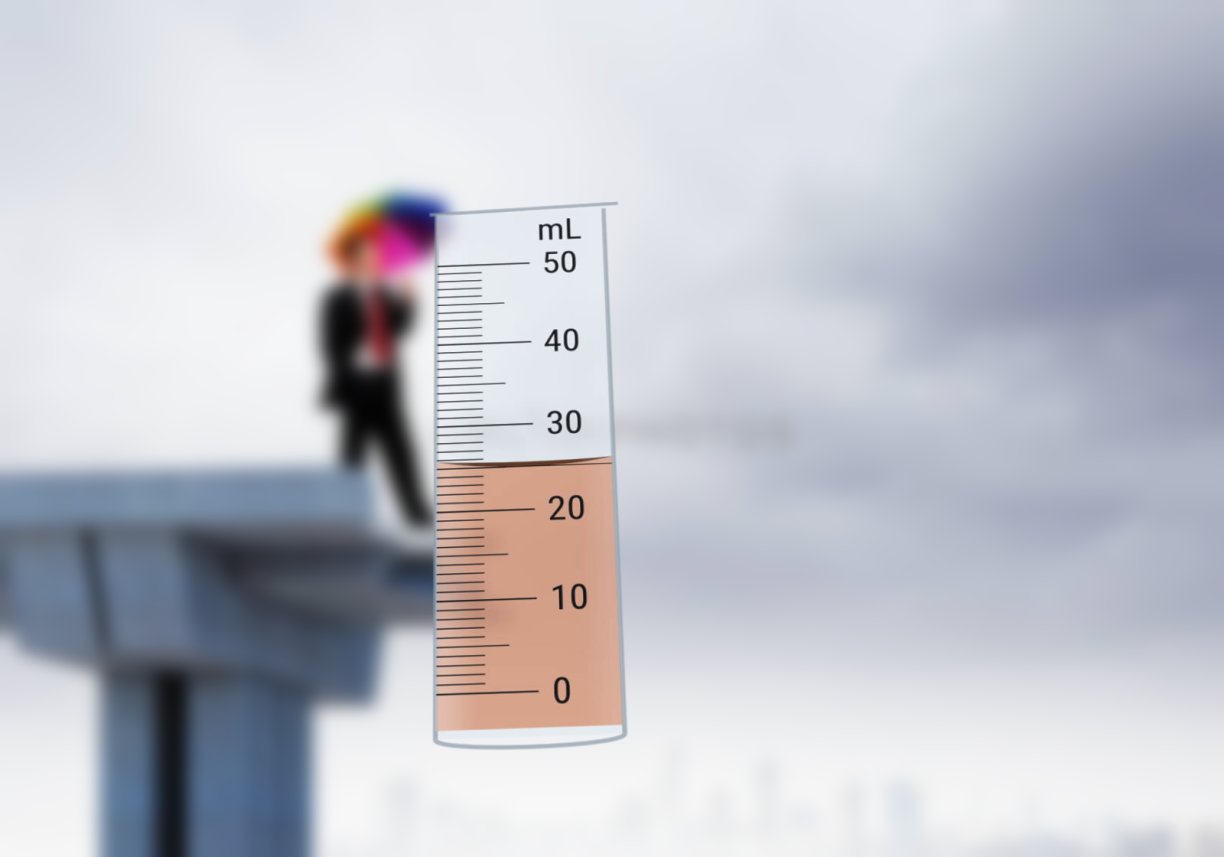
25 mL
